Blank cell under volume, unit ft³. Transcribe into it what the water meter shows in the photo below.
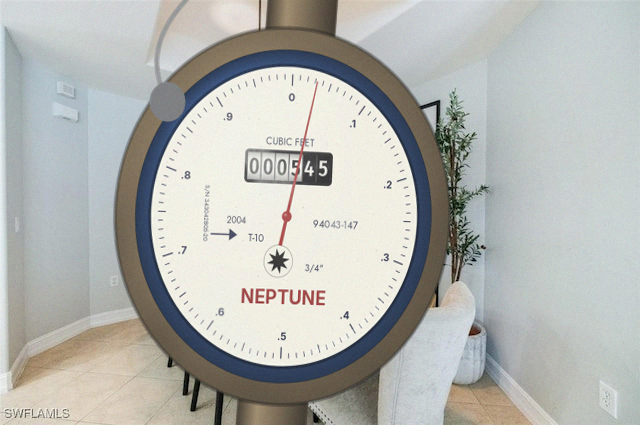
545.03 ft³
